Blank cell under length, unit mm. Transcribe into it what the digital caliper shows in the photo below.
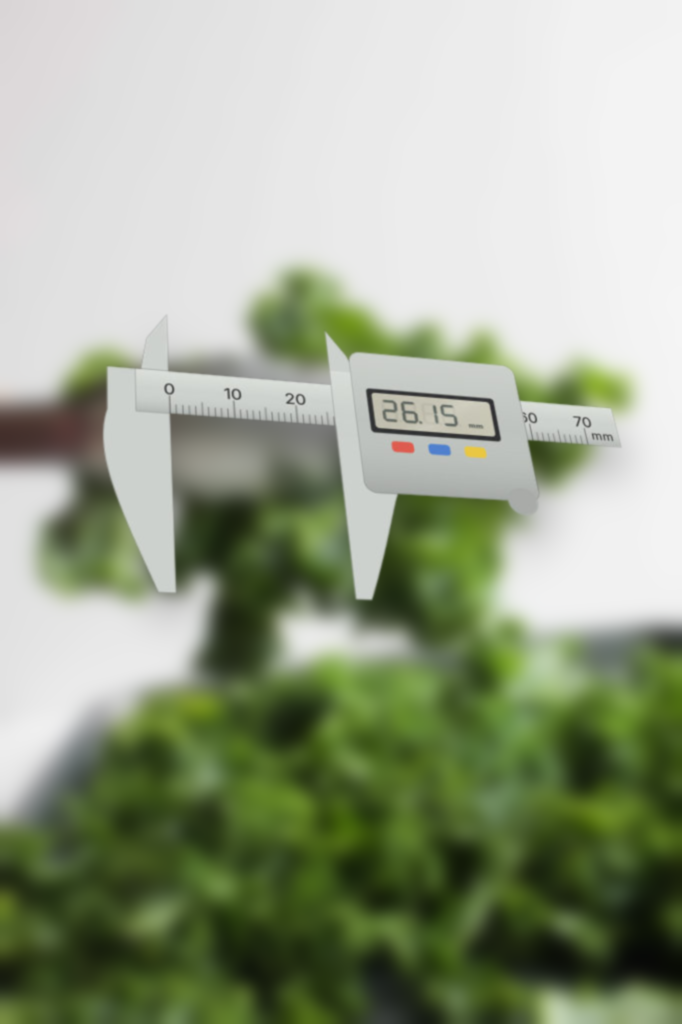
26.15 mm
